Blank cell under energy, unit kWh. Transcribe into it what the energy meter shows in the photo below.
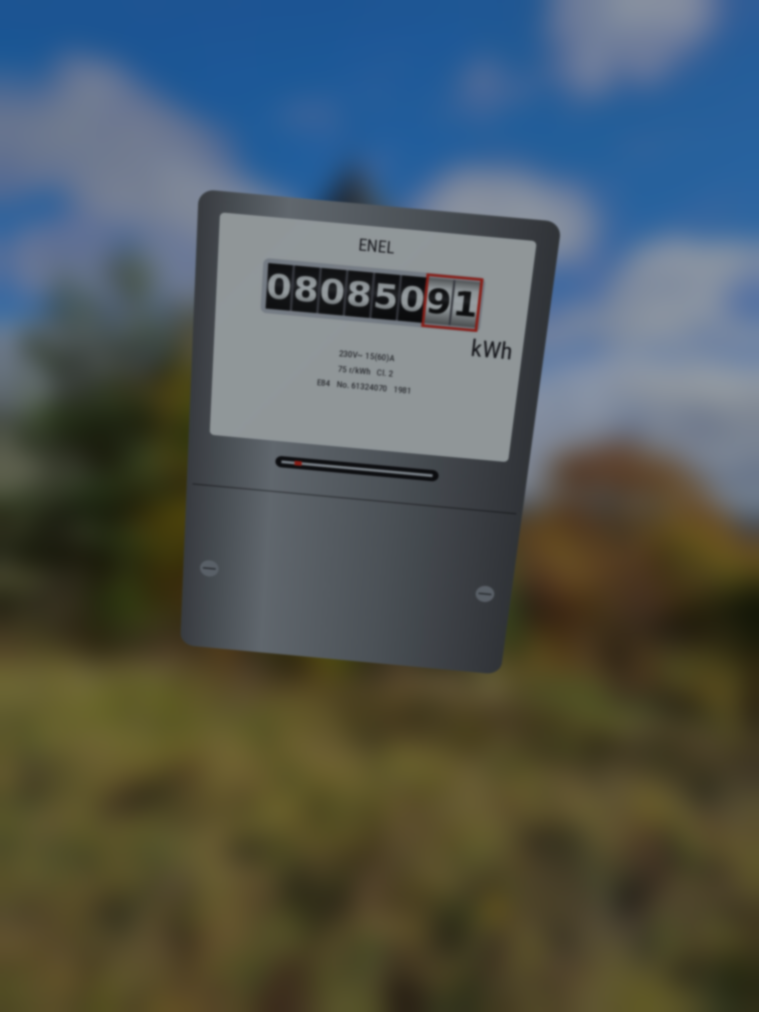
80850.91 kWh
